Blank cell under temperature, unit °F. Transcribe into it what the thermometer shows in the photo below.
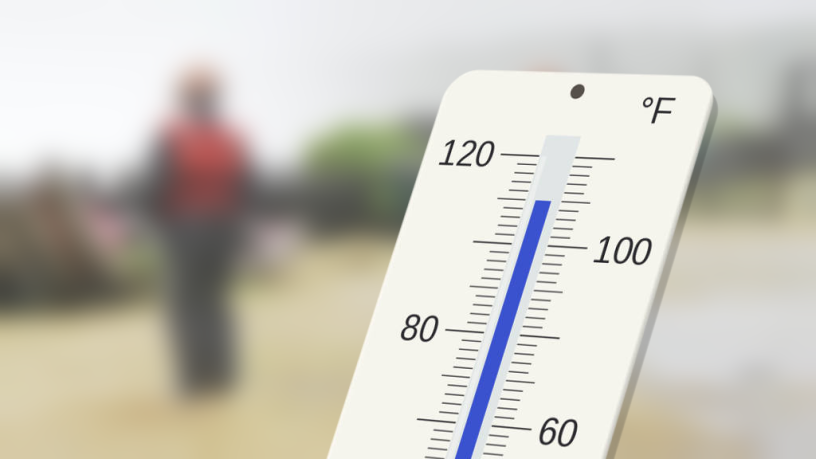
110 °F
